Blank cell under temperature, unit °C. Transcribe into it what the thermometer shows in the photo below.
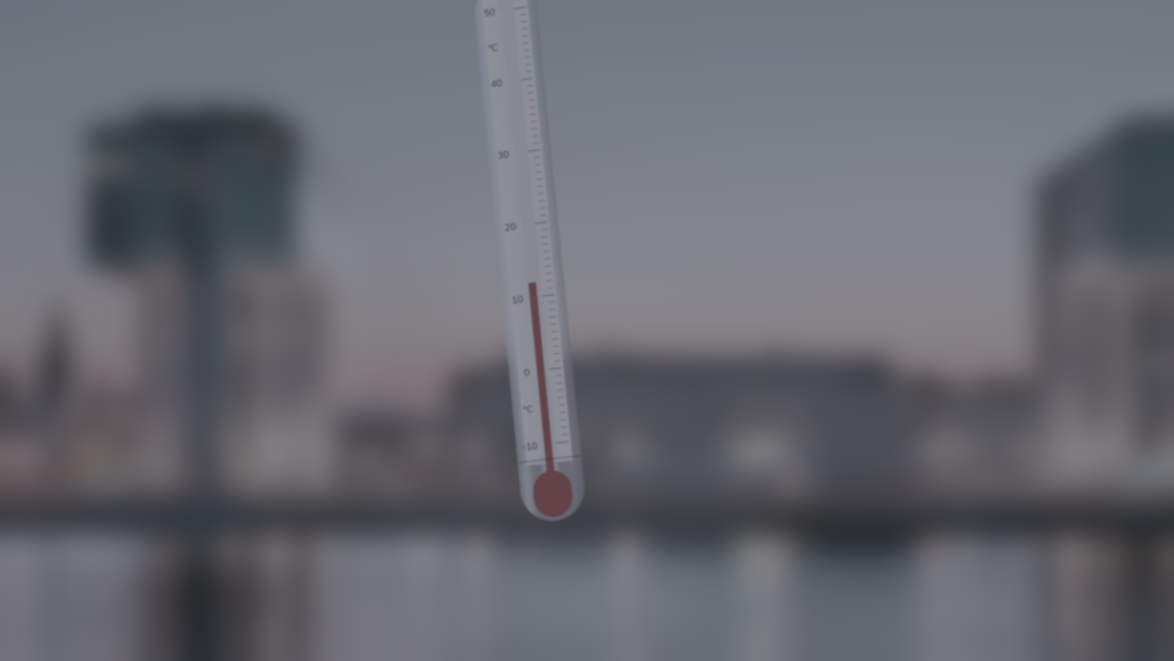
12 °C
